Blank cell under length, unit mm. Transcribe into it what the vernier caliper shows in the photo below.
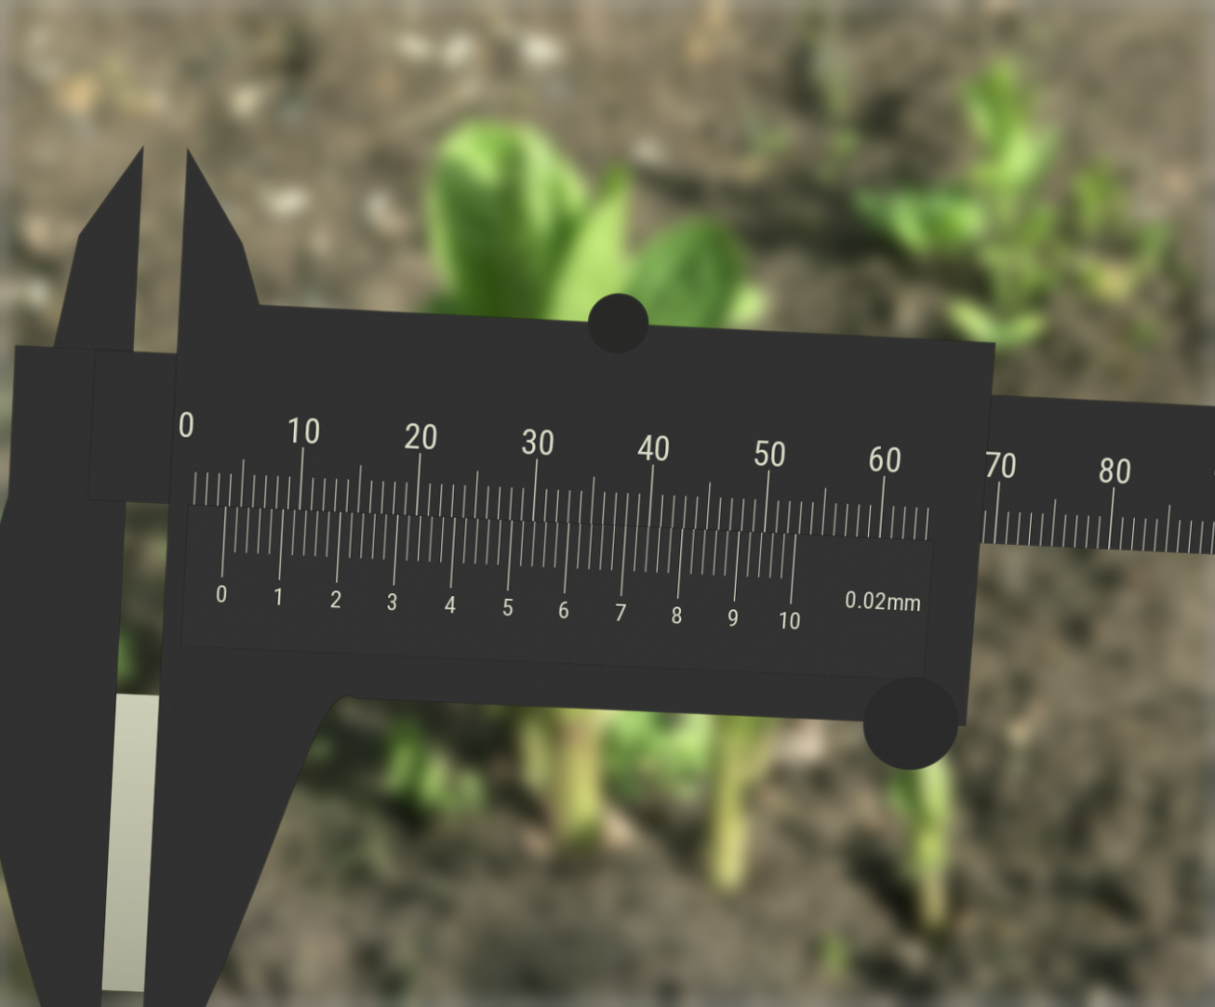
3.7 mm
